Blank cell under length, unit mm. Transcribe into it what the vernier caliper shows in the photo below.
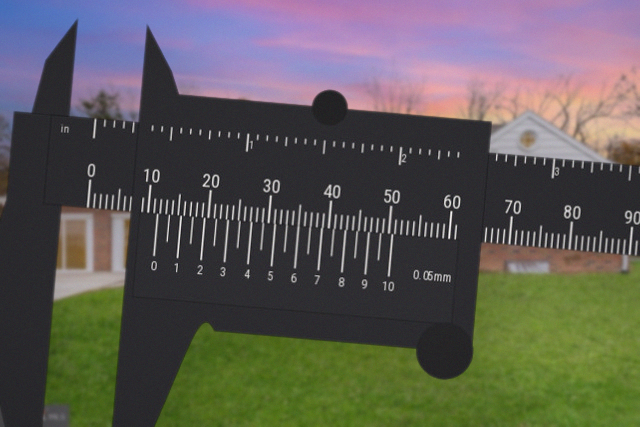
11.6 mm
